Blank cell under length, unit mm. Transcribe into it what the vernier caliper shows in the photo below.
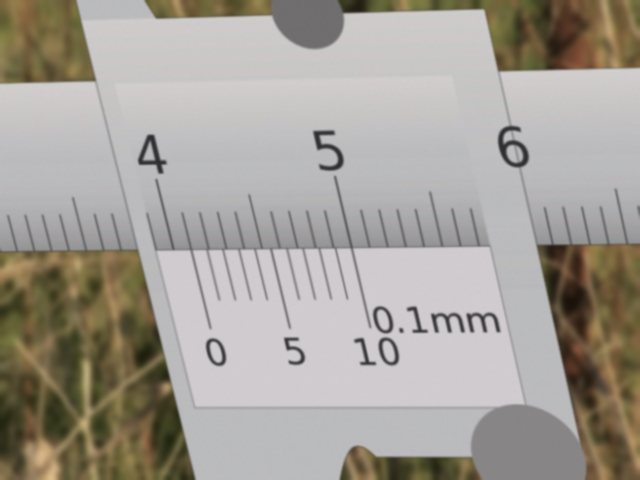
41.0 mm
